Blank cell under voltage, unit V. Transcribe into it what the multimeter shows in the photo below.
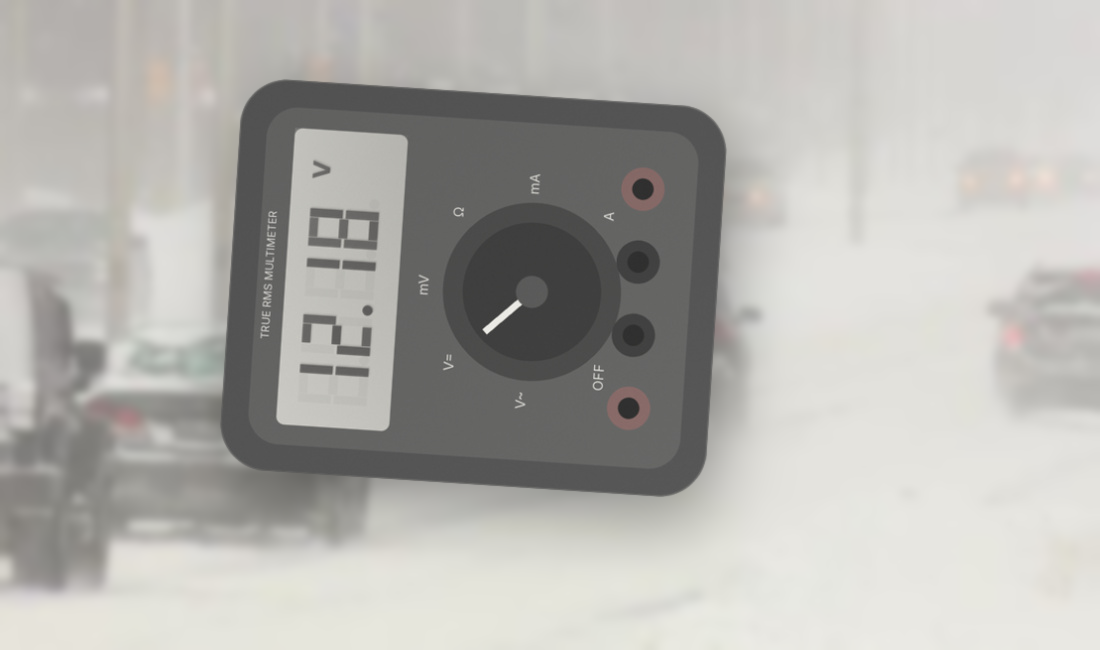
12.18 V
